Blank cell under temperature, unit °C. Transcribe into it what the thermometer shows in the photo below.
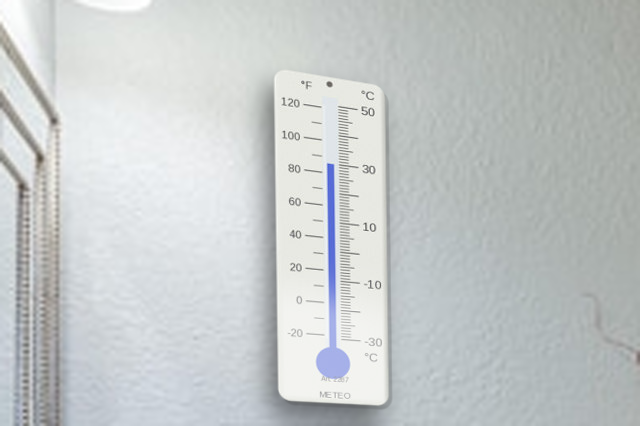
30 °C
